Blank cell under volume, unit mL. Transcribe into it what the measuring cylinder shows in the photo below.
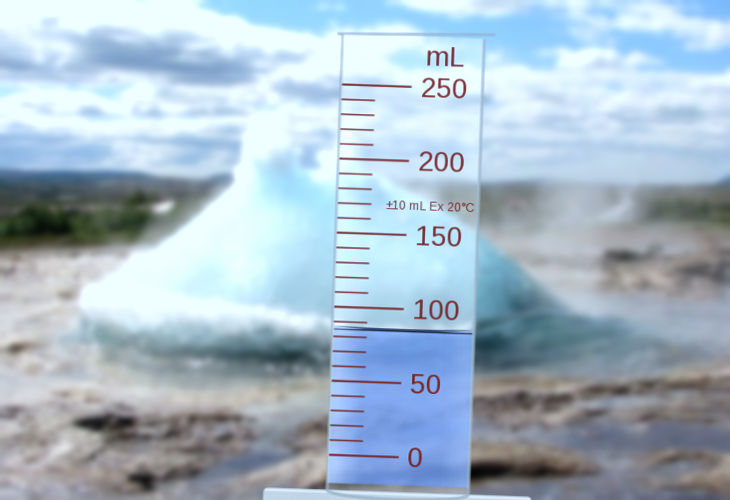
85 mL
